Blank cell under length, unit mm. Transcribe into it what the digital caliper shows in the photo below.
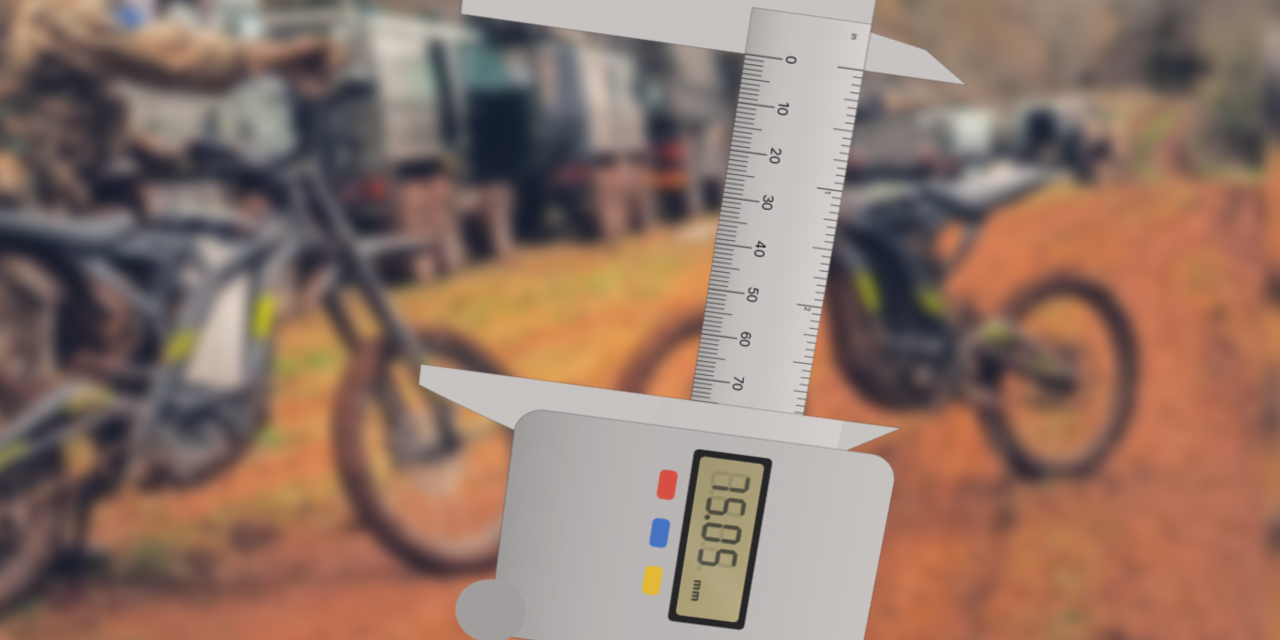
75.05 mm
